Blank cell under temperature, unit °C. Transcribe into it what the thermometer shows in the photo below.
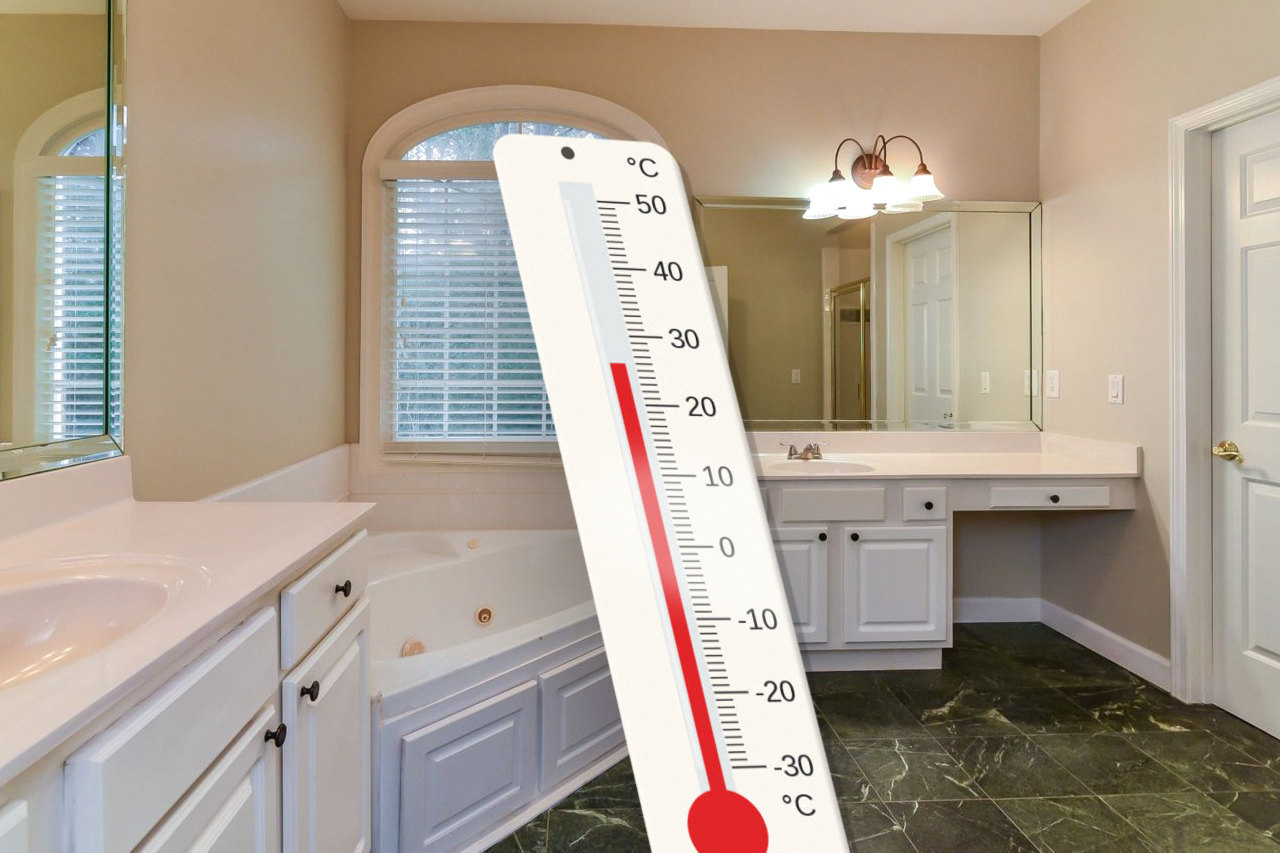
26 °C
